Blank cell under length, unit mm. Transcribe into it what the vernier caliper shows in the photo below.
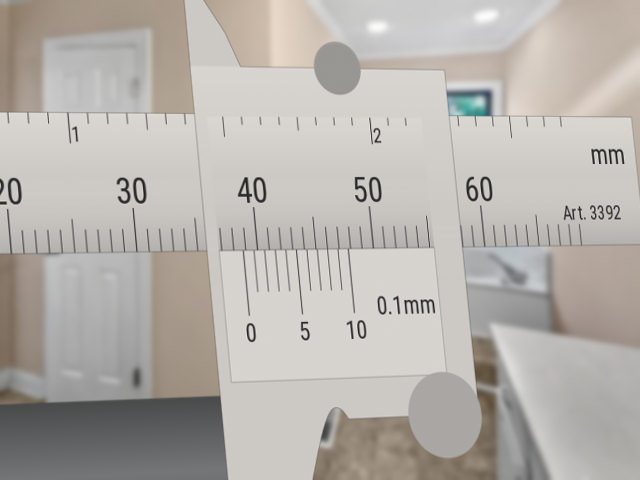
38.8 mm
